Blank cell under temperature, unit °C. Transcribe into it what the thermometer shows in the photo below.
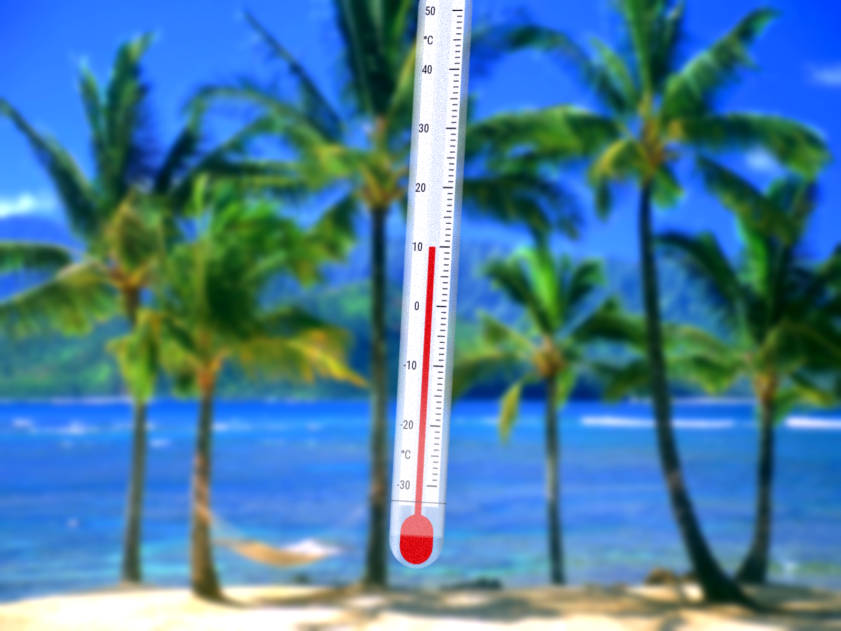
10 °C
